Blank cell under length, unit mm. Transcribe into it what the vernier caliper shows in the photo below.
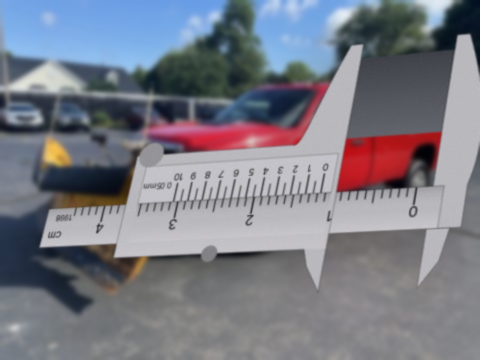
11.6 mm
